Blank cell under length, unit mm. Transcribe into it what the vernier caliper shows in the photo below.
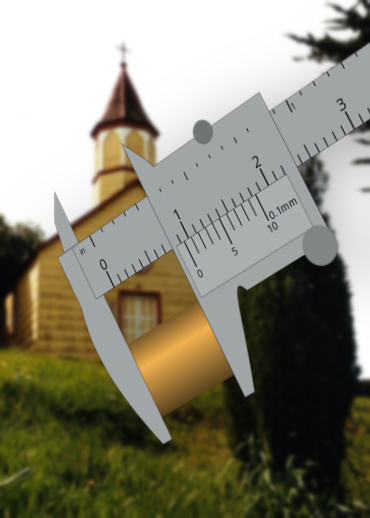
9.4 mm
